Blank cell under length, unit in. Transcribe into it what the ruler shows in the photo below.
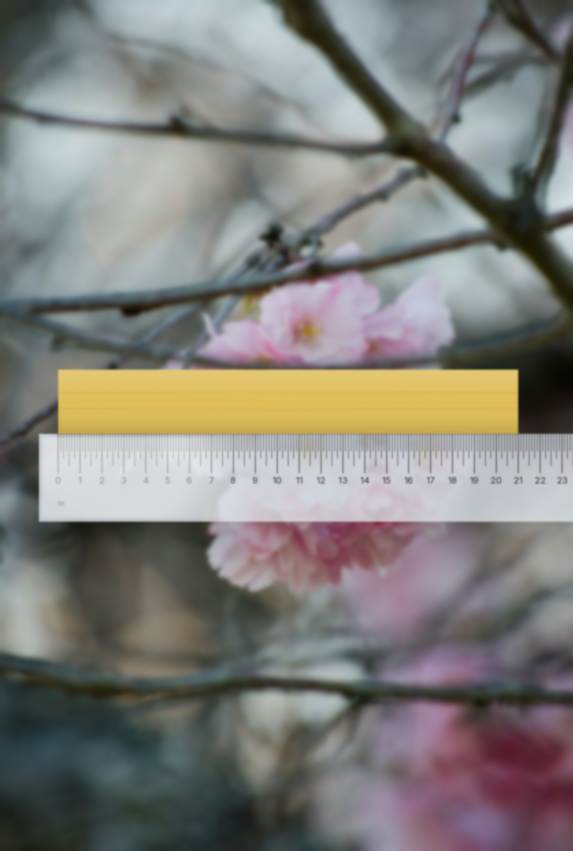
21 in
